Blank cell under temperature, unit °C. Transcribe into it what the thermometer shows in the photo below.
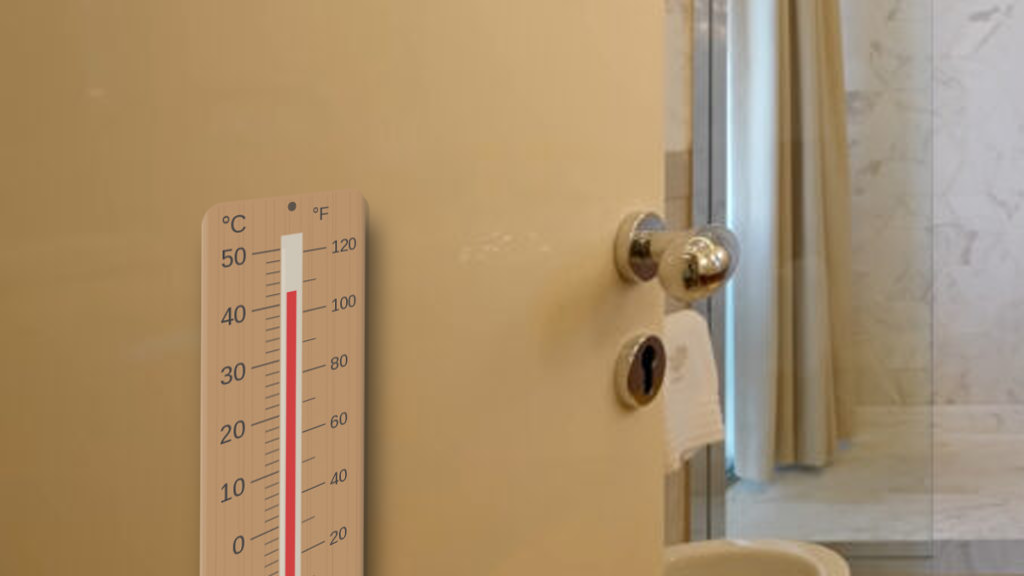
42 °C
